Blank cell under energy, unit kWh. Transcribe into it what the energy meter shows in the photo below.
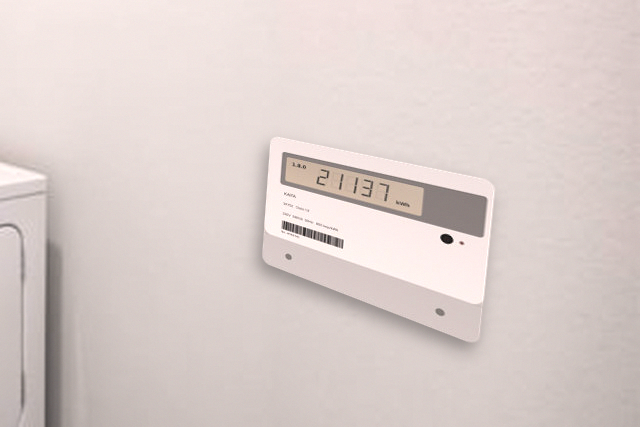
21137 kWh
